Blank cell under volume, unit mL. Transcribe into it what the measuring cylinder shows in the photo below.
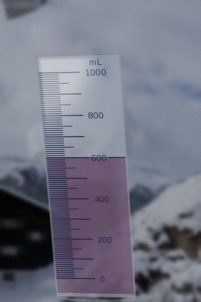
600 mL
